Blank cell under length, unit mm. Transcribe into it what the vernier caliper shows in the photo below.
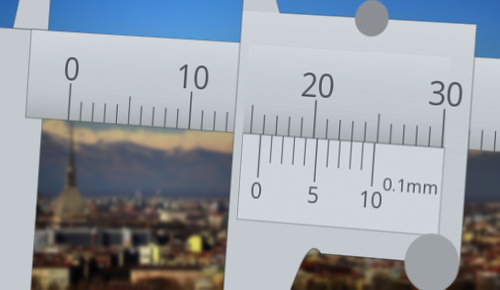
15.8 mm
